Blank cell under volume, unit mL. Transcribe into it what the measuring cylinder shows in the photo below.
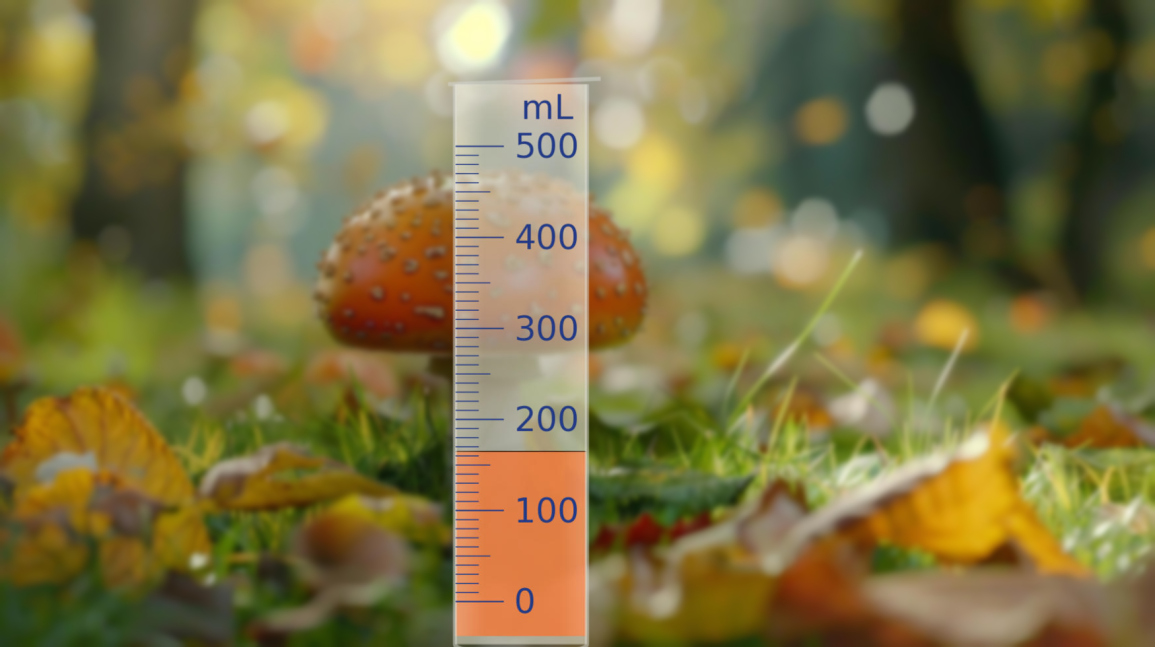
165 mL
